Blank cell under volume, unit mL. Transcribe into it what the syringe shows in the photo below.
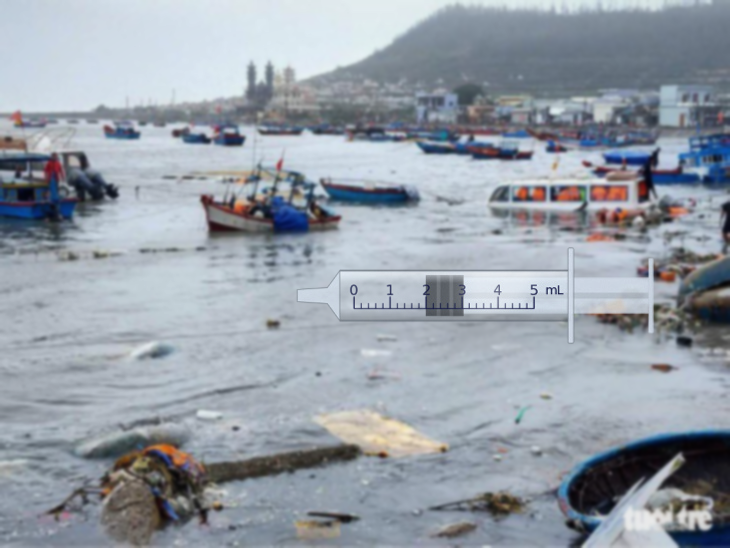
2 mL
